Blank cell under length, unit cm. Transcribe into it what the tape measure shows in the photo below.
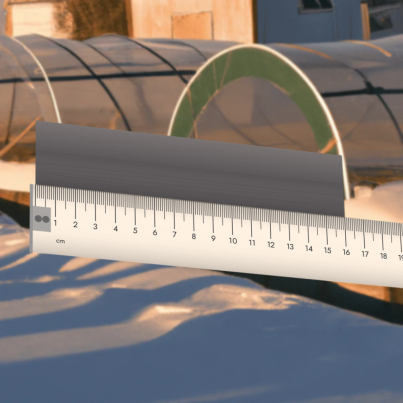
16 cm
